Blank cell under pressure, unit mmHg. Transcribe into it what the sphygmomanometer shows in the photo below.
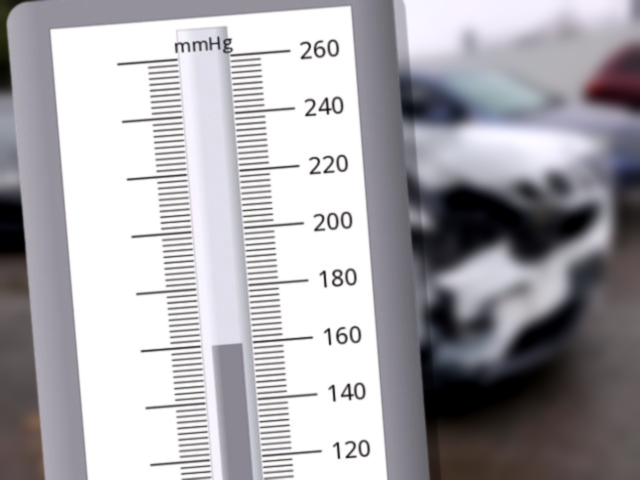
160 mmHg
